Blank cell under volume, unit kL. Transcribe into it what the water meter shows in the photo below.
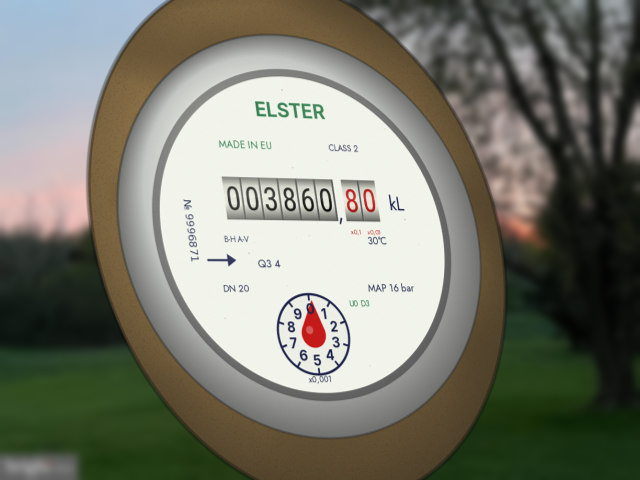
3860.800 kL
